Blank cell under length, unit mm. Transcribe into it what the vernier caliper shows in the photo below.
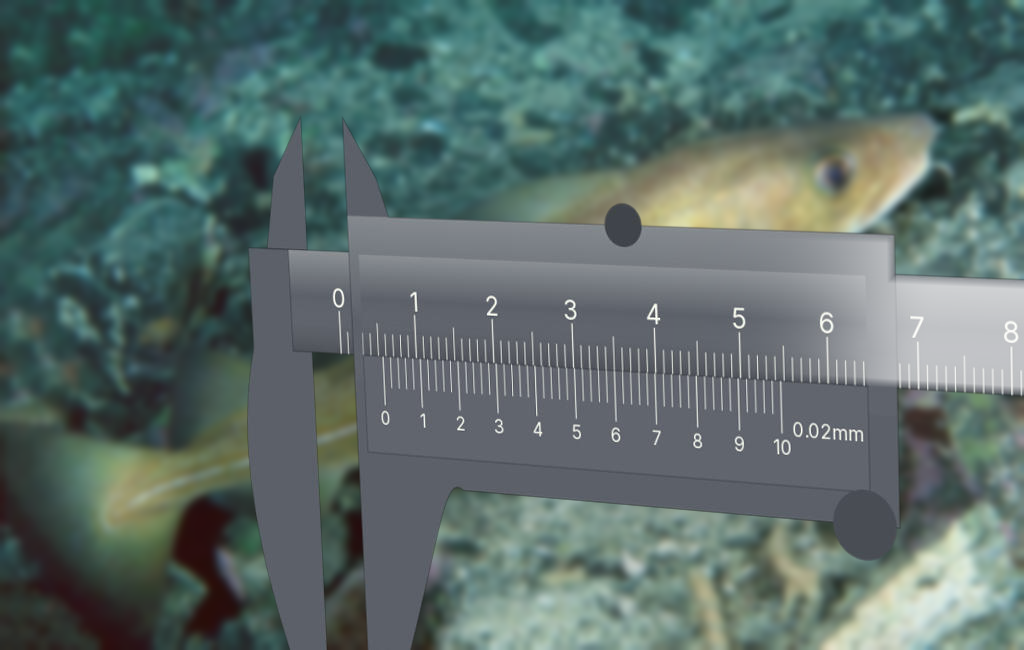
5.6 mm
